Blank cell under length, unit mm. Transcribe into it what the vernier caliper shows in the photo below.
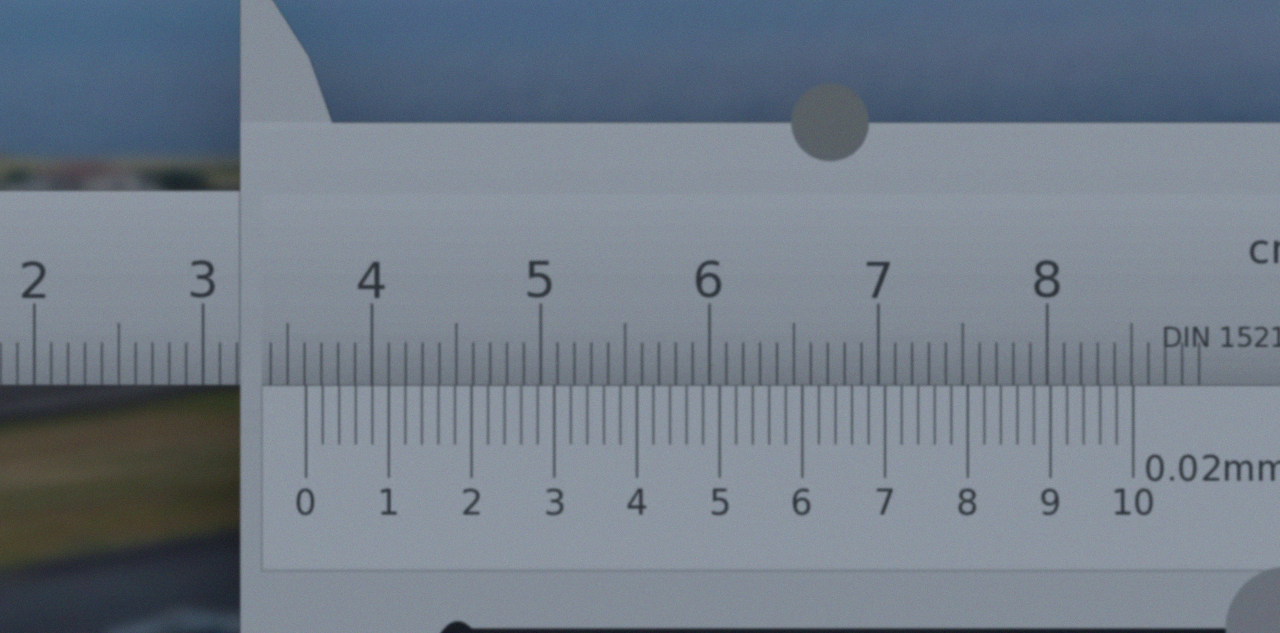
36.1 mm
